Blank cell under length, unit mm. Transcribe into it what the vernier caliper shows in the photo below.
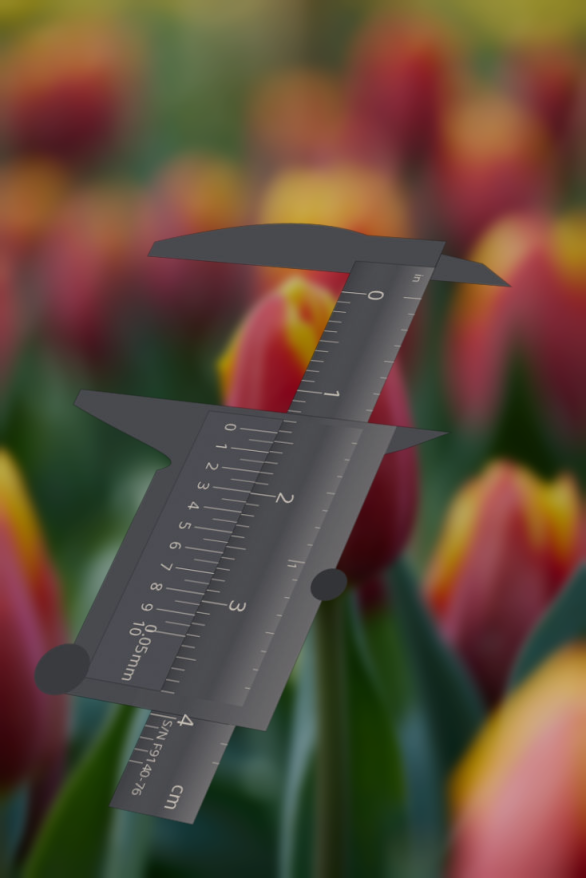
14.2 mm
